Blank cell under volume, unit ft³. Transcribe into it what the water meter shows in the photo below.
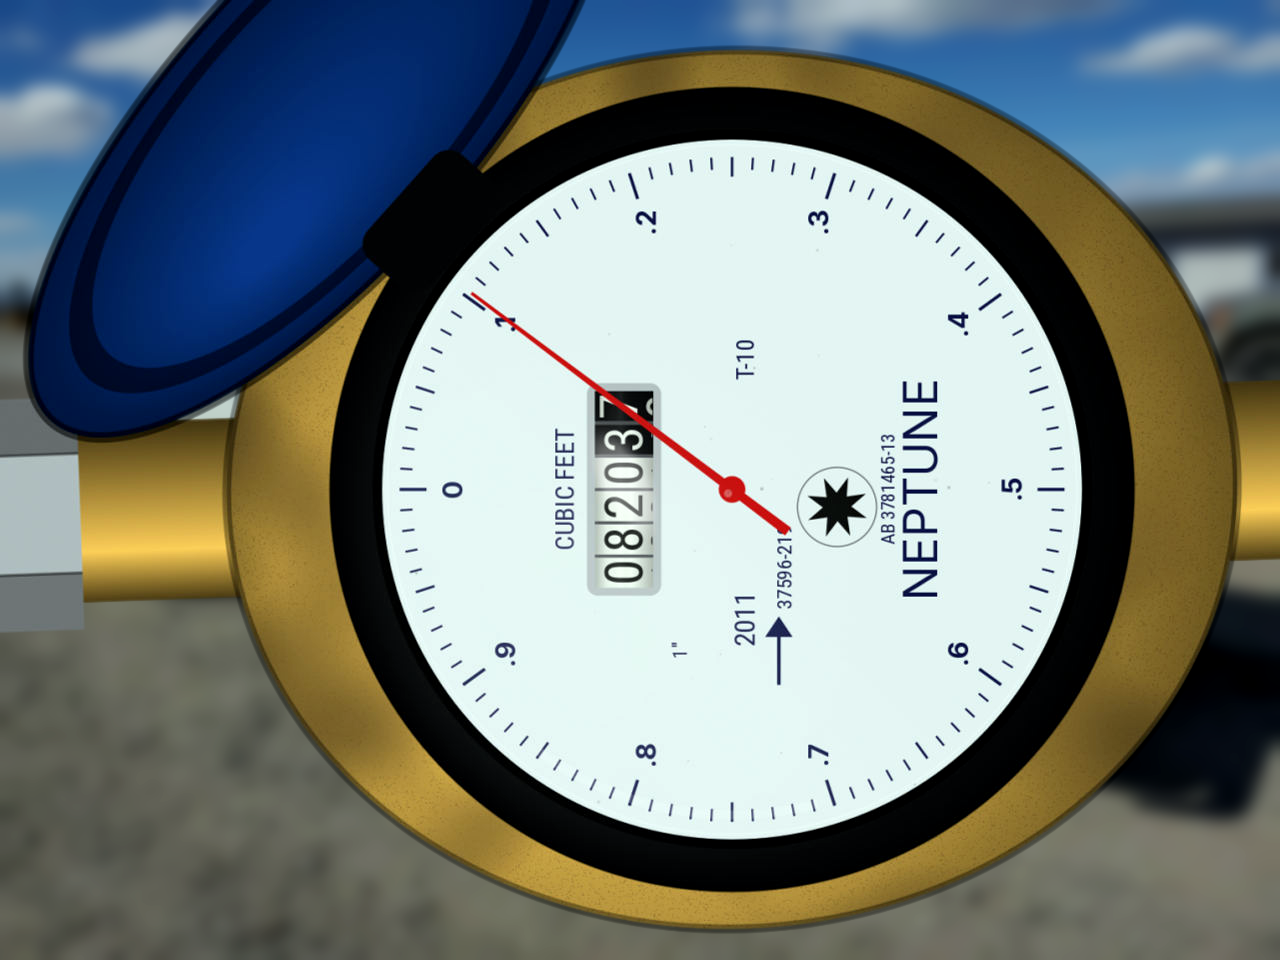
82037.10 ft³
